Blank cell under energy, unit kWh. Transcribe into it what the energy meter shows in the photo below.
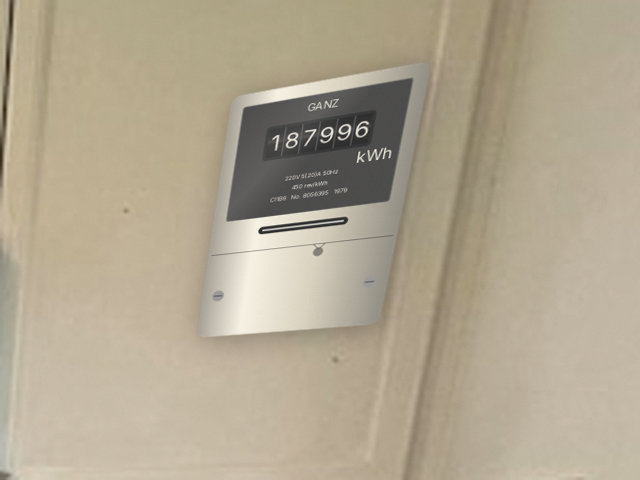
187996 kWh
